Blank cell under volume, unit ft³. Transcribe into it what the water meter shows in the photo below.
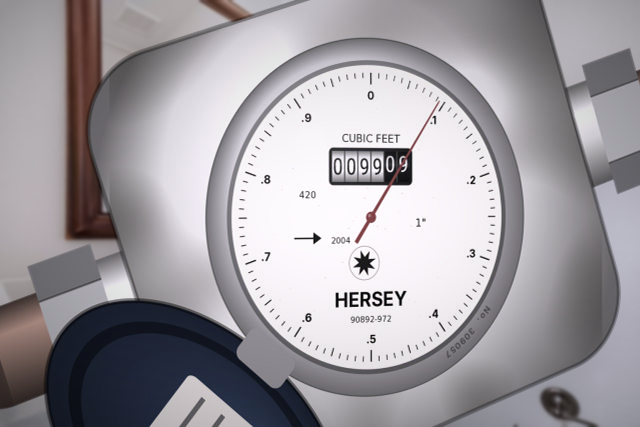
9909.09 ft³
